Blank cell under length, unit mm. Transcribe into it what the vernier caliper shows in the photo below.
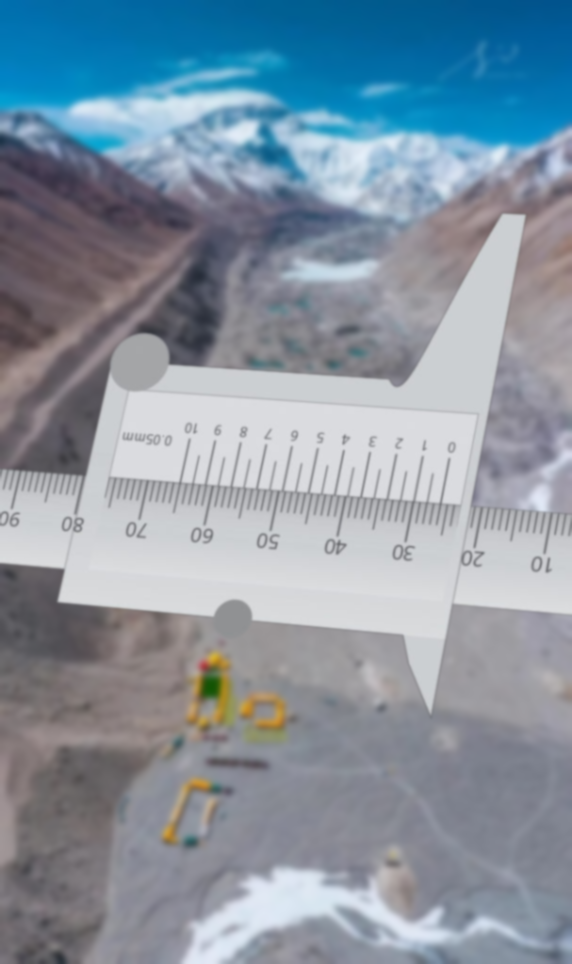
26.0 mm
